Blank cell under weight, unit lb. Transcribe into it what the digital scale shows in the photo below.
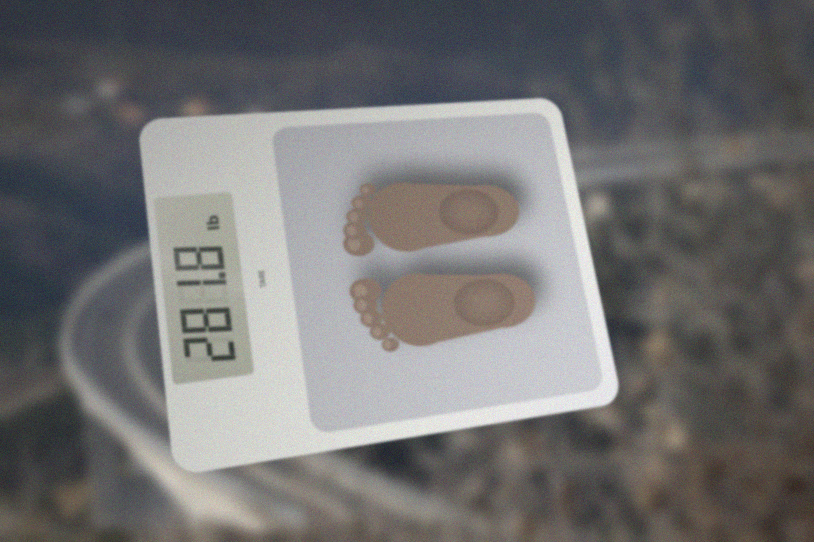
281.8 lb
